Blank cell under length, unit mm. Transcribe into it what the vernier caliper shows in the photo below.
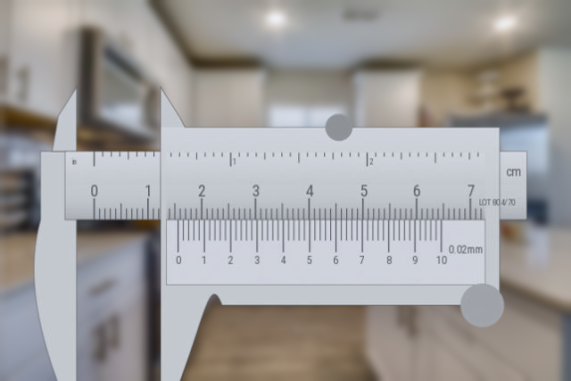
15.6 mm
